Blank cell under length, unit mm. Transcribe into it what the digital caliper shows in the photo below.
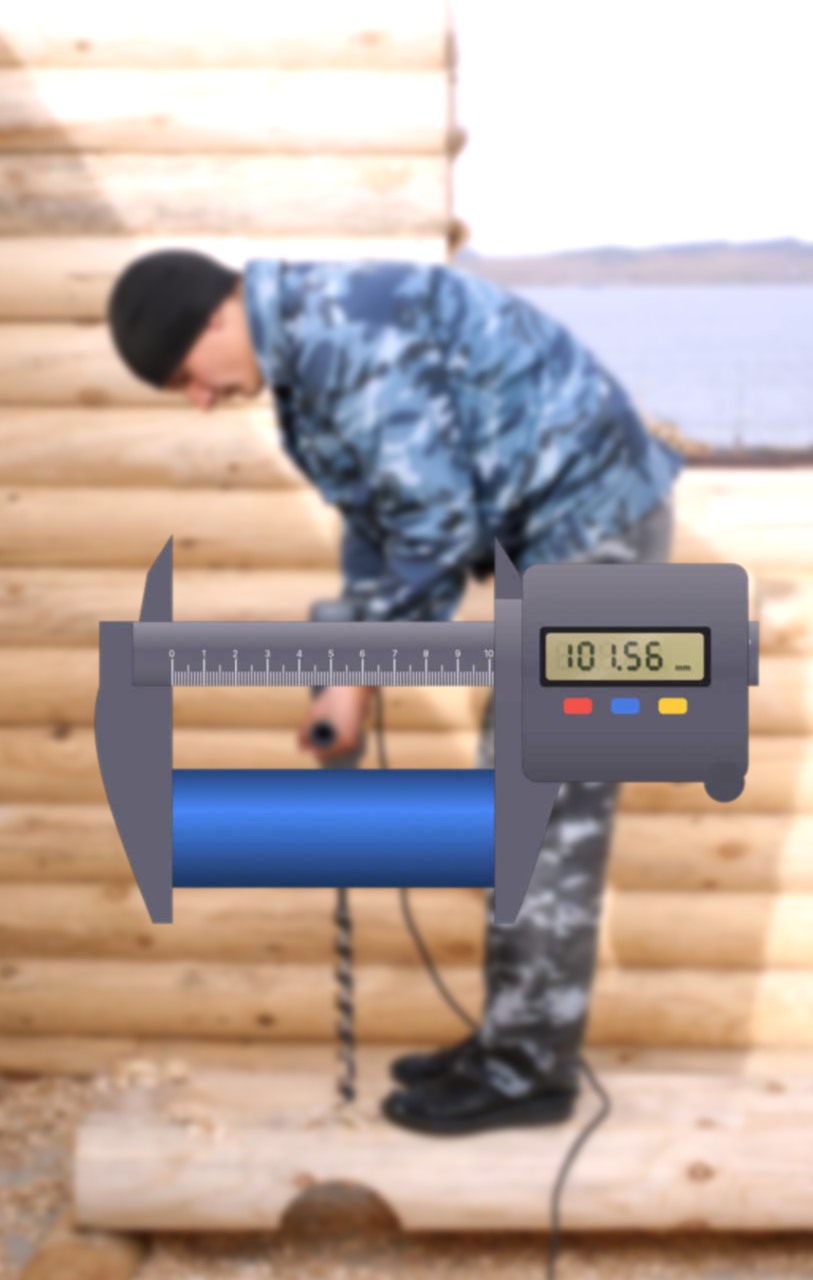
101.56 mm
